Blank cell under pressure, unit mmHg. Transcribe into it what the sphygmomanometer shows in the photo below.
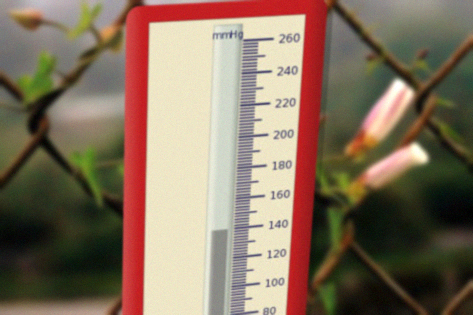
140 mmHg
